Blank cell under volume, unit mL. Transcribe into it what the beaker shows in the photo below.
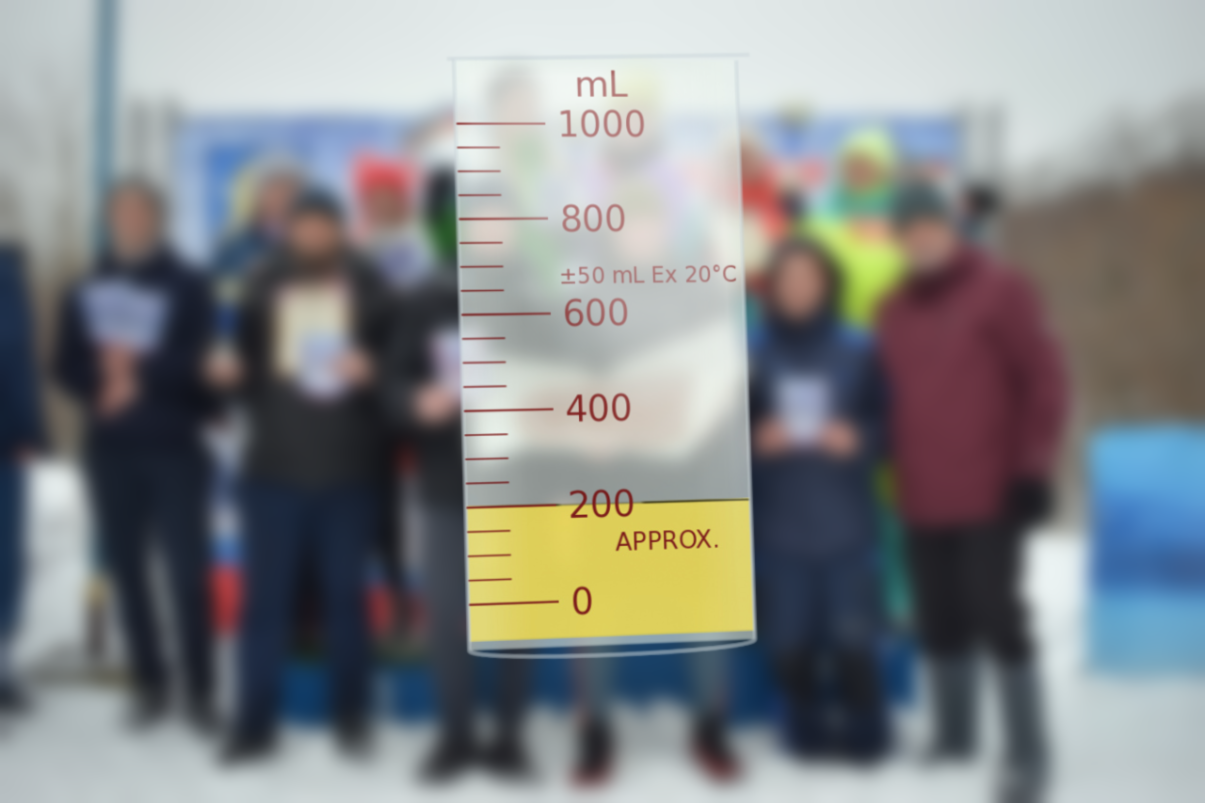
200 mL
